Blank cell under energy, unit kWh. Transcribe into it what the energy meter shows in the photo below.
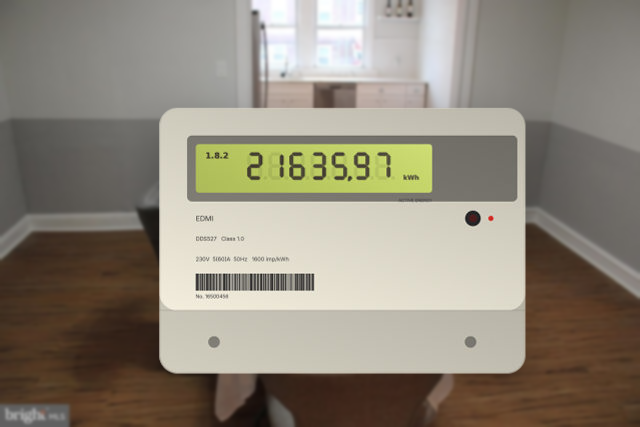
21635.97 kWh
